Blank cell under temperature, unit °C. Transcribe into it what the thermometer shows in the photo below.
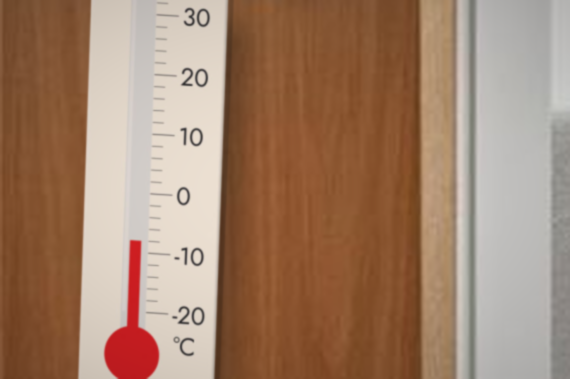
-8 °C
